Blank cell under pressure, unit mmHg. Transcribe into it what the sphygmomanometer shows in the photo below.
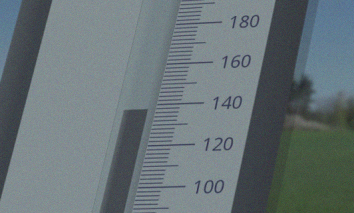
138 mmHg
